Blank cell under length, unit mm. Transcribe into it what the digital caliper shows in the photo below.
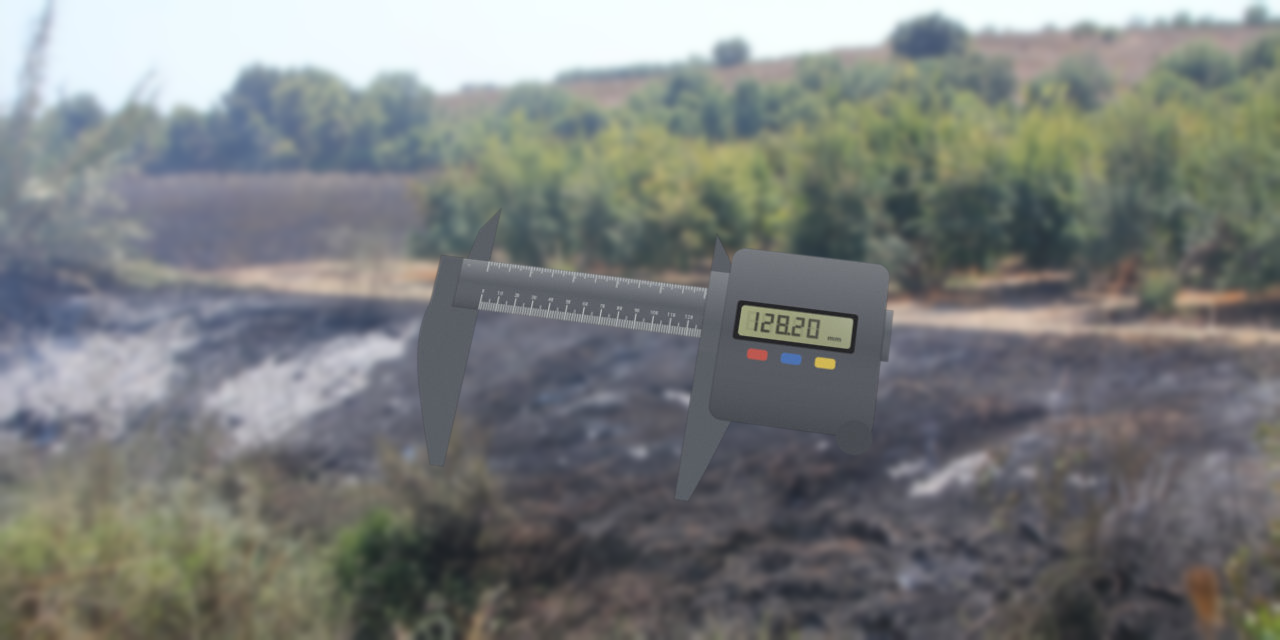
128.20 mm
